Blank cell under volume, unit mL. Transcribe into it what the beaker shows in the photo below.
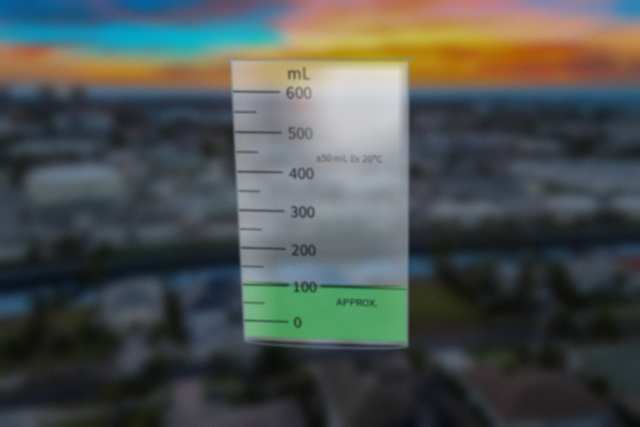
100 mL
